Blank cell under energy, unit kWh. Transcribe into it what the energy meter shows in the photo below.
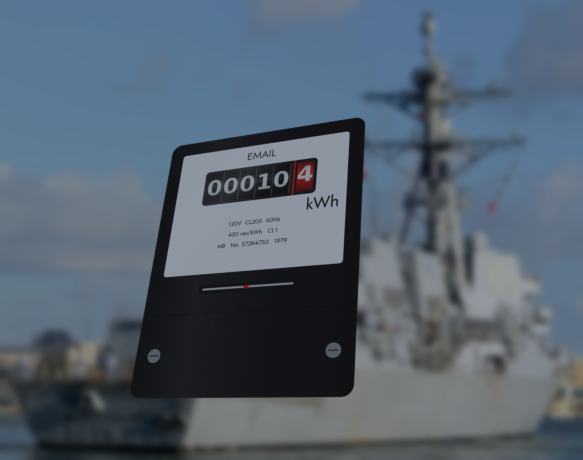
10.4 kWh
